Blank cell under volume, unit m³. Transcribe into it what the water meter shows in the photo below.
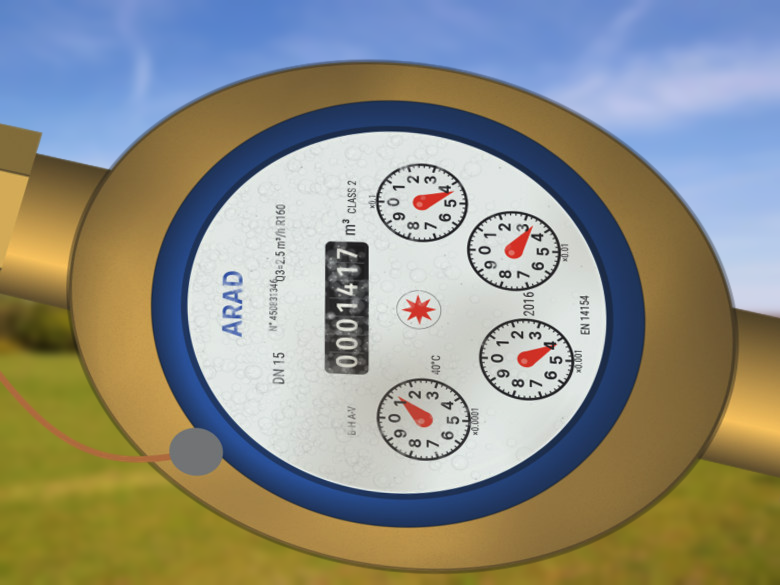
1417.4341 m³
